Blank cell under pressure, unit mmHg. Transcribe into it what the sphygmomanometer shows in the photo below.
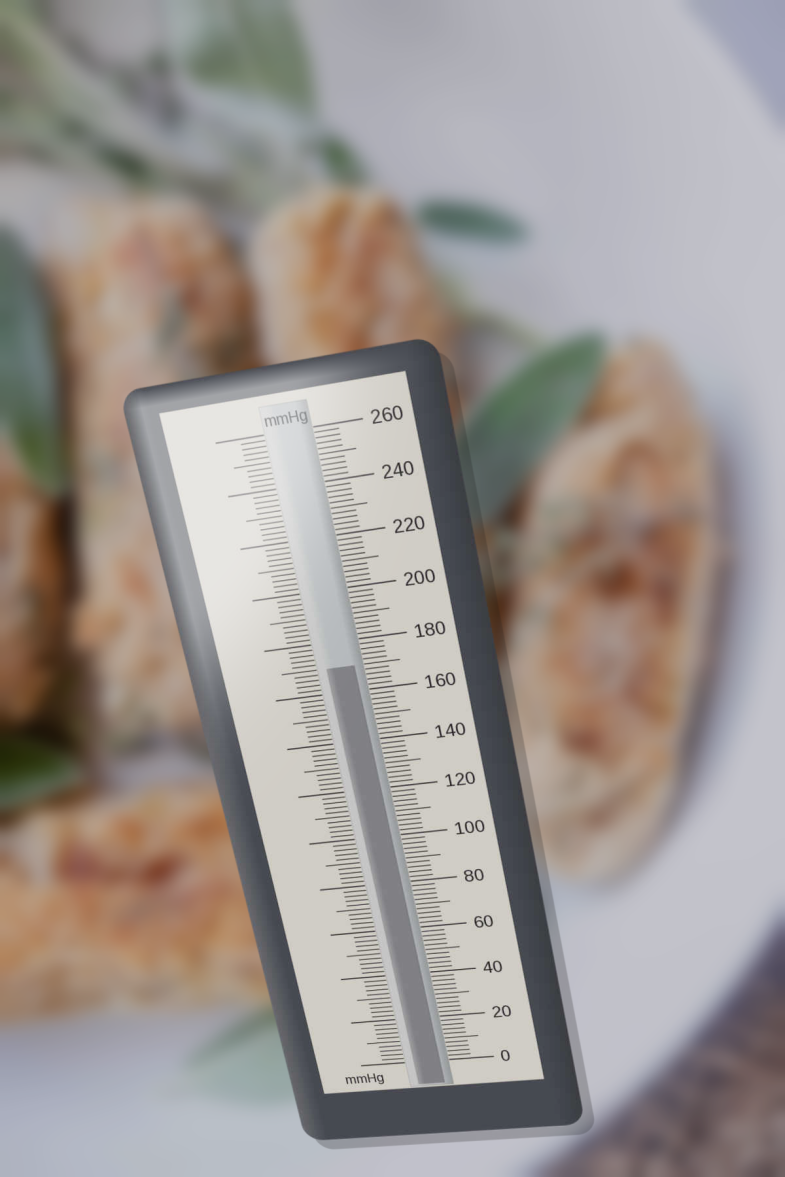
170 mmHg
